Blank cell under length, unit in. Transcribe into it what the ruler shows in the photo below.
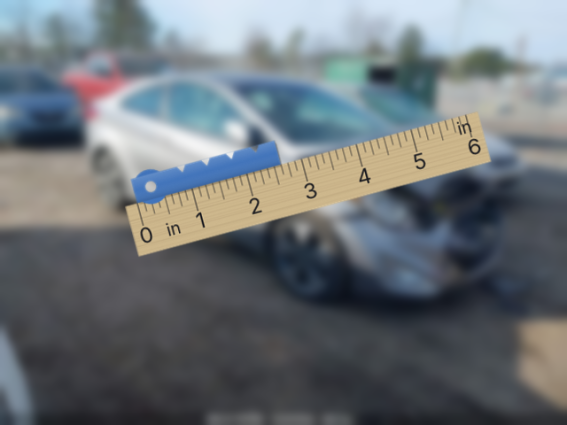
2.625 in
